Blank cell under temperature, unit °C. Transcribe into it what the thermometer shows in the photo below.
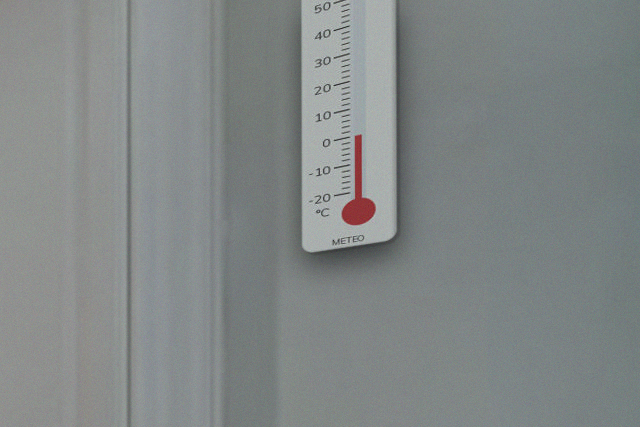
0 °C
